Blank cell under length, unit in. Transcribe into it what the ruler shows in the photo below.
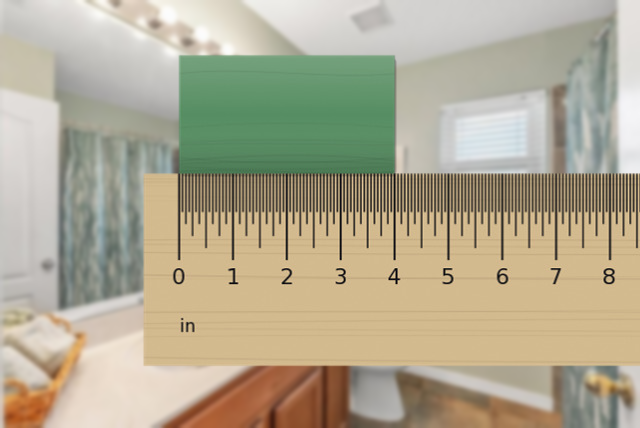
4 in
